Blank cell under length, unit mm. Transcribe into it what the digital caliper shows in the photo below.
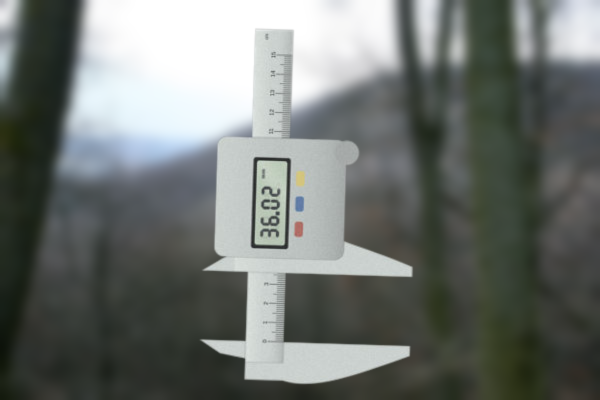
36.02 mm
